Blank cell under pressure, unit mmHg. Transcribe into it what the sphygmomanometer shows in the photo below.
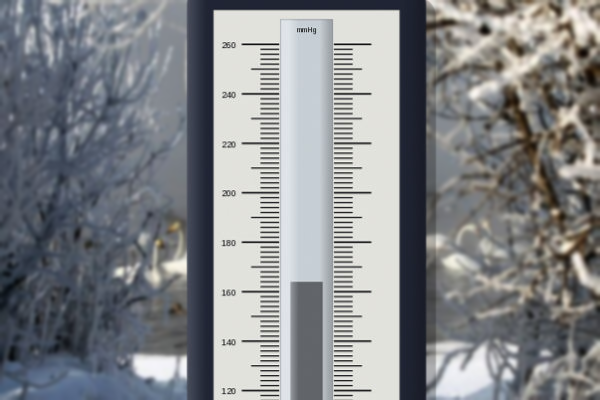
164 mmHg
